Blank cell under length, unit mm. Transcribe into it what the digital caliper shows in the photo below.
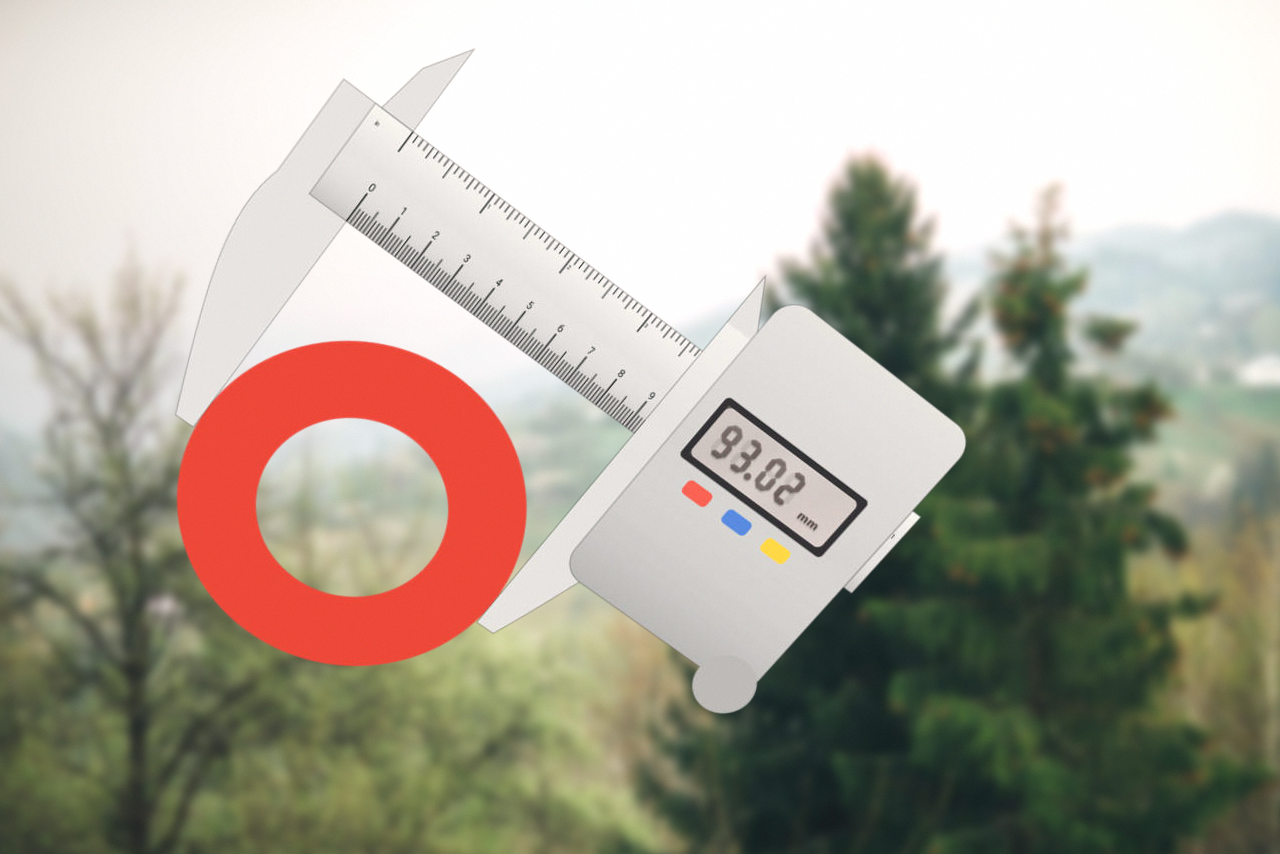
93.02 mm
